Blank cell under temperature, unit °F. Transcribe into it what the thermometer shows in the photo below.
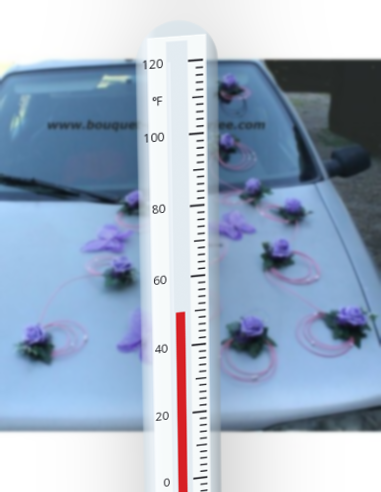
50 °F
